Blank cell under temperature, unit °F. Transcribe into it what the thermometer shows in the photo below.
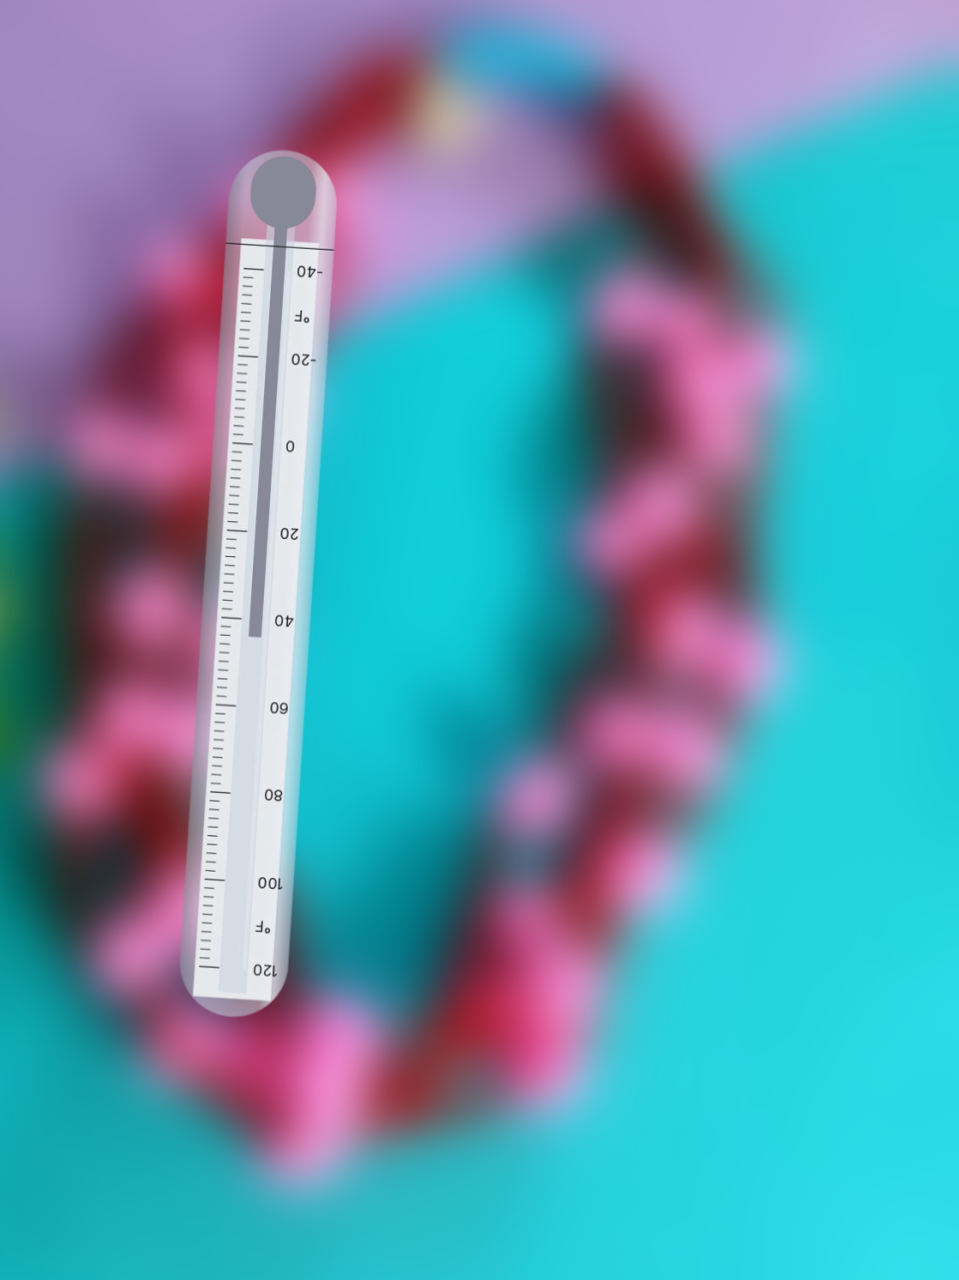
44 °F
